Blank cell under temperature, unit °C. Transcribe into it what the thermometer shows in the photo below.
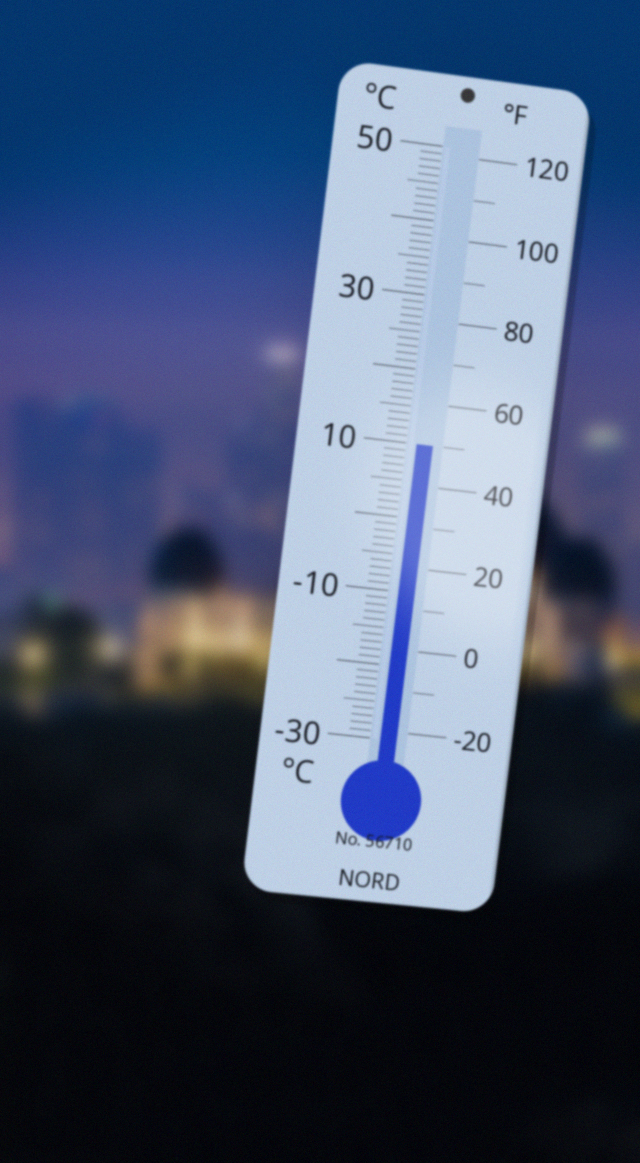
10 °C
